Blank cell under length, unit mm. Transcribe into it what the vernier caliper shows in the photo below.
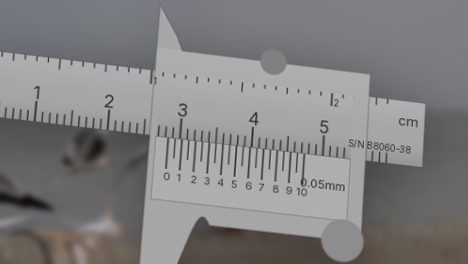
28.4 mm
